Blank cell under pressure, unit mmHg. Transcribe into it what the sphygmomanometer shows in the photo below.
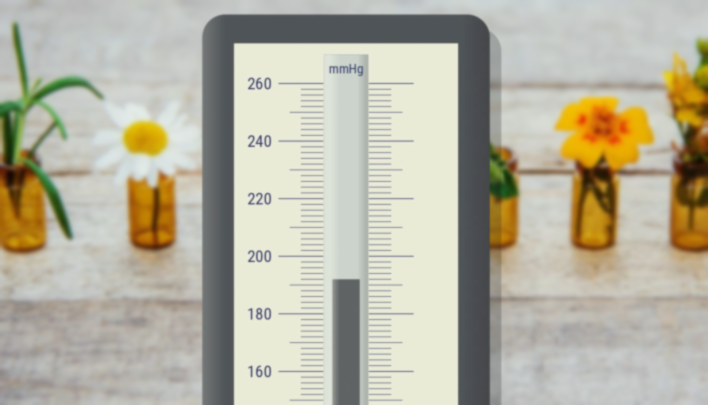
192 mmHg
